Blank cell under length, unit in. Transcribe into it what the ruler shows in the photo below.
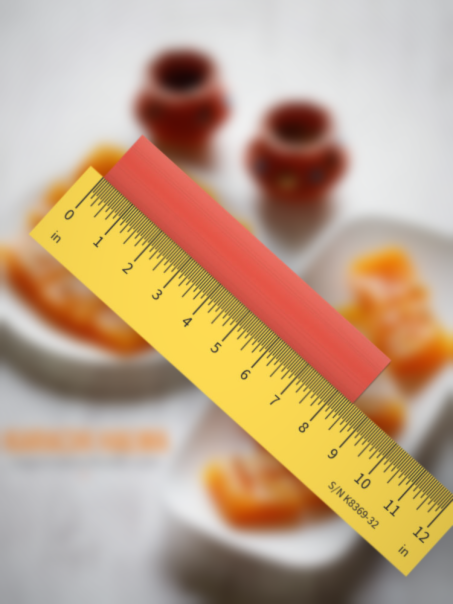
8.5 in
